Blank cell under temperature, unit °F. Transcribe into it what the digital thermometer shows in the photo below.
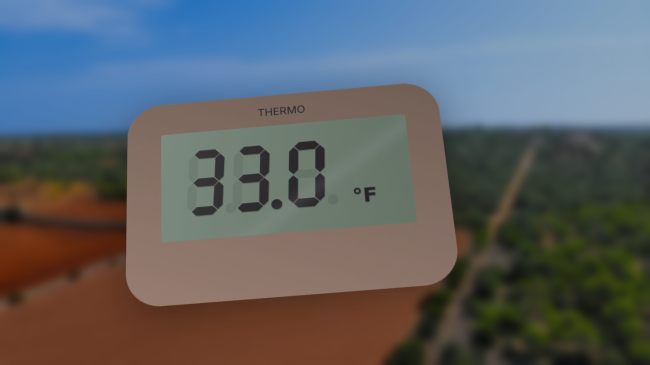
33.0 °F
